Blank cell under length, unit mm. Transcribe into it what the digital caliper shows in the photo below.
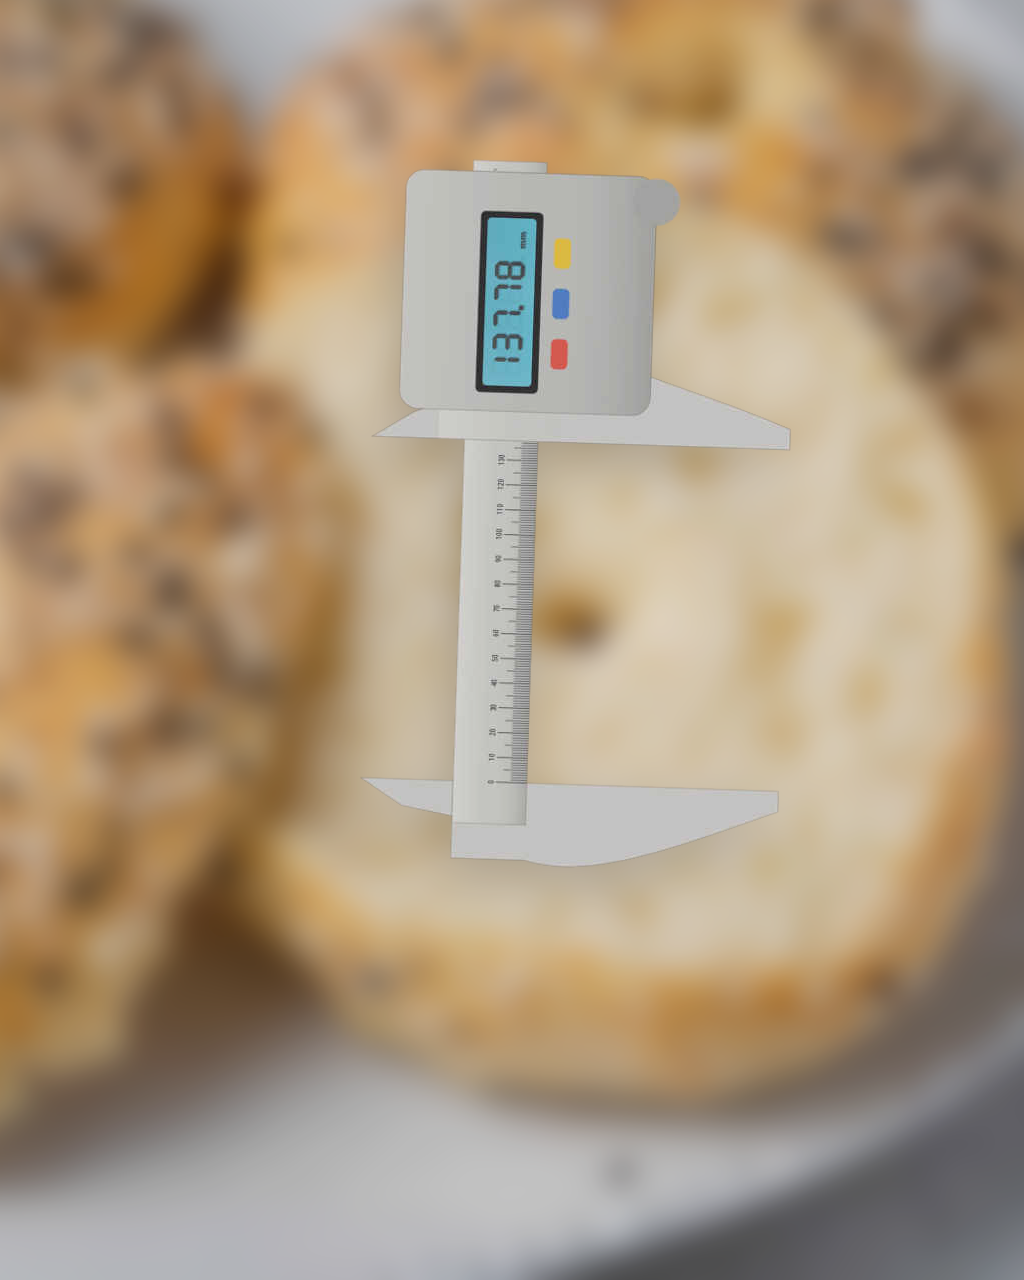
137.78 mm
